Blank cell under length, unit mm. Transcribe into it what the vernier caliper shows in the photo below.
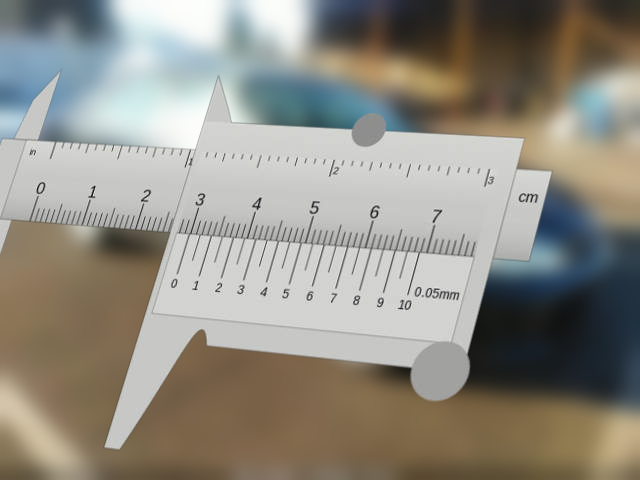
29.8 mm
